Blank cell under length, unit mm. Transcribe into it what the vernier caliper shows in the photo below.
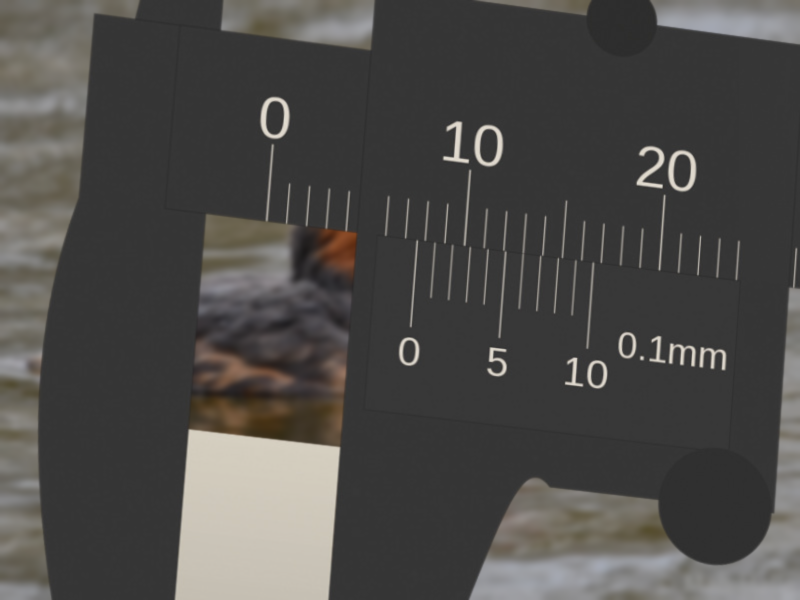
7.6 mm
